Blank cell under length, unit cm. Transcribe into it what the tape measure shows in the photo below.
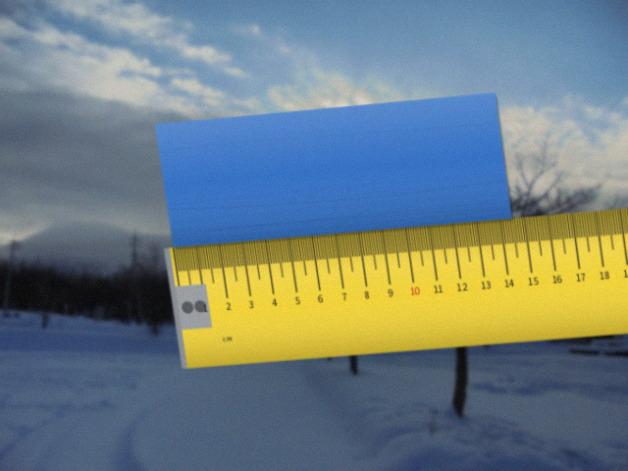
14.5 cm
